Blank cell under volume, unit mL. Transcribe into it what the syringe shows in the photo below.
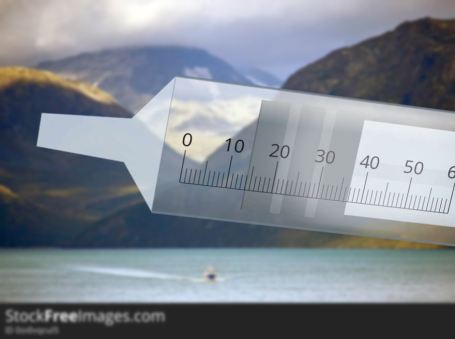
14 mL
